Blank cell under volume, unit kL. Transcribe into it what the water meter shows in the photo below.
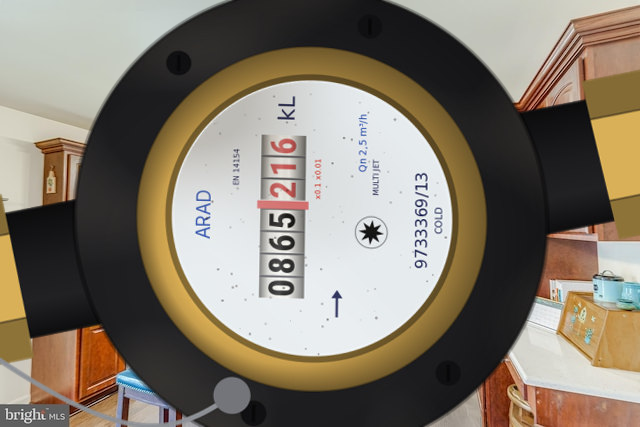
865.216 kL
